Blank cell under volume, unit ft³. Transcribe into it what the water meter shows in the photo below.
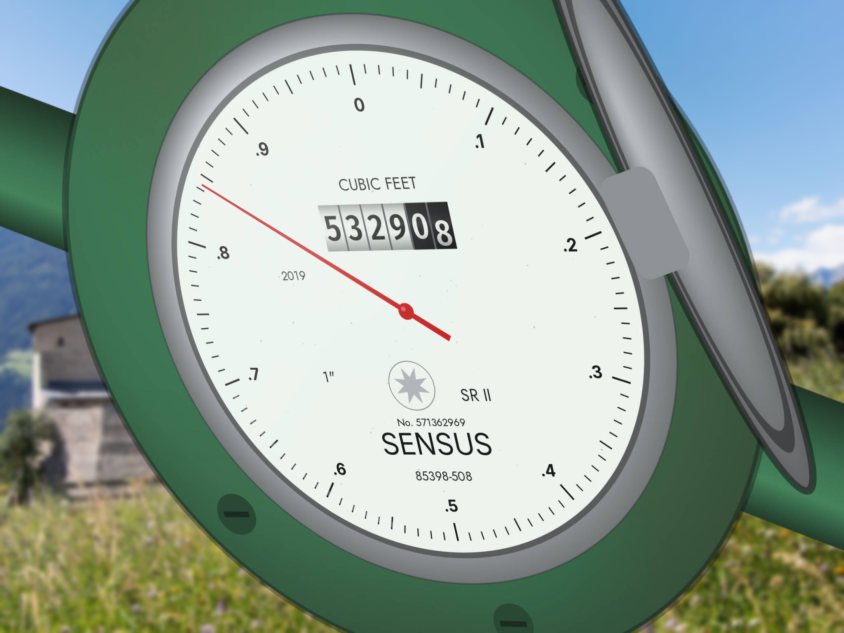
532907.84 ft³
